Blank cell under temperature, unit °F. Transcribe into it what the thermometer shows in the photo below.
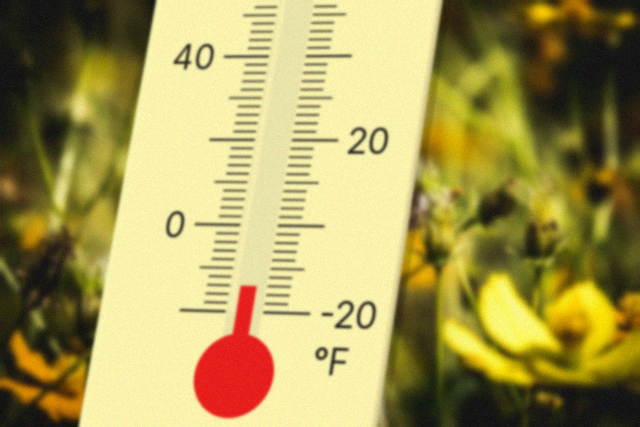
-14 °F
